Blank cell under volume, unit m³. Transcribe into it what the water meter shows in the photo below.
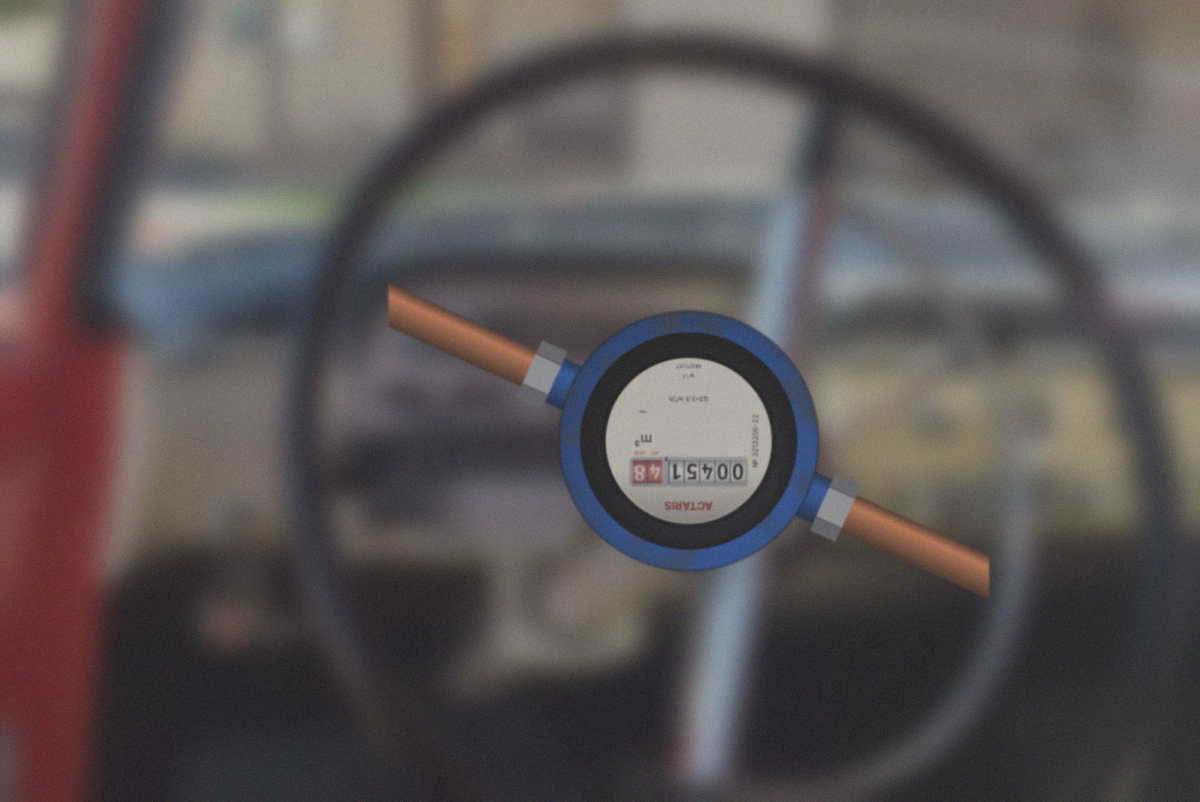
451.48 m³
